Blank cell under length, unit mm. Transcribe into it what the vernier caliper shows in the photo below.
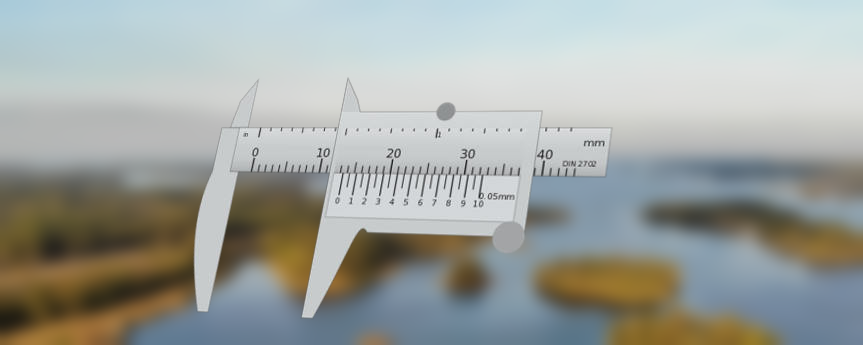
13.4 mm
